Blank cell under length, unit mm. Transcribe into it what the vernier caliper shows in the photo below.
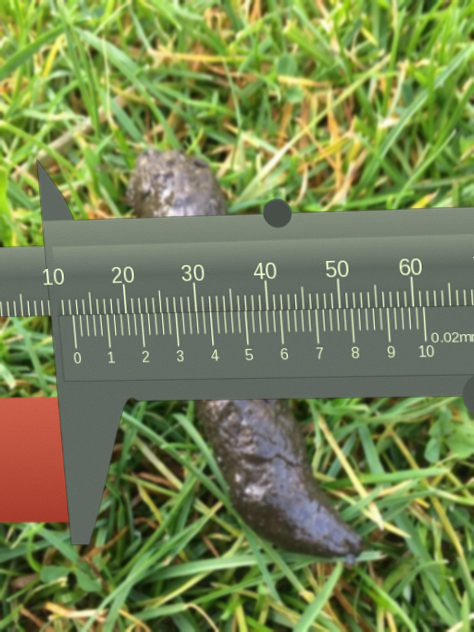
12.4 mm
